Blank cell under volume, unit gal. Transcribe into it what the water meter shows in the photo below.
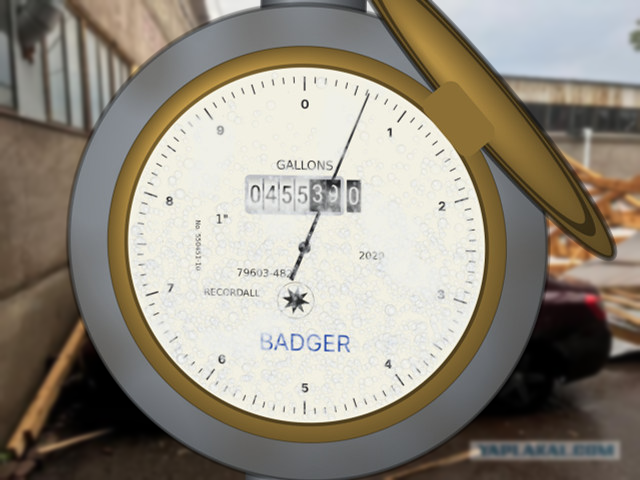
455390.6 gal
